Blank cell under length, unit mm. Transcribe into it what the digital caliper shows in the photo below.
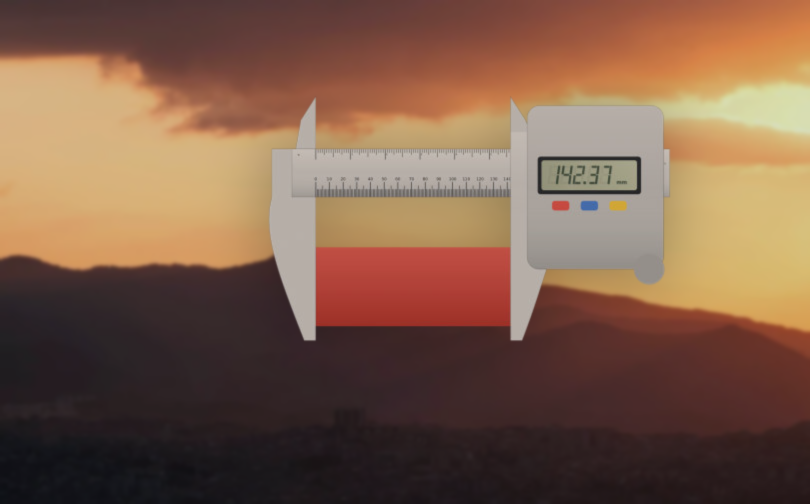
142.37 mm
